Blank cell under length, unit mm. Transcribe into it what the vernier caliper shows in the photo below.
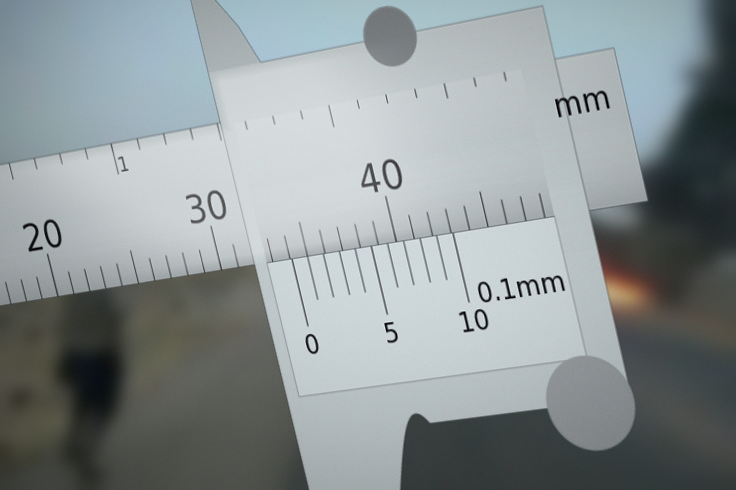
34.1 mm
